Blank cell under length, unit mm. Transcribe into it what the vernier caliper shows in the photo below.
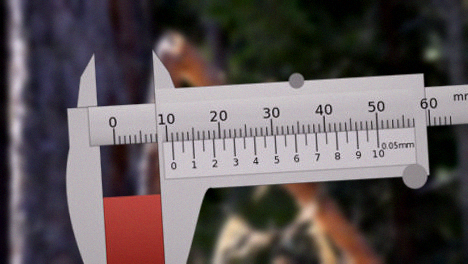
11.0 mm
